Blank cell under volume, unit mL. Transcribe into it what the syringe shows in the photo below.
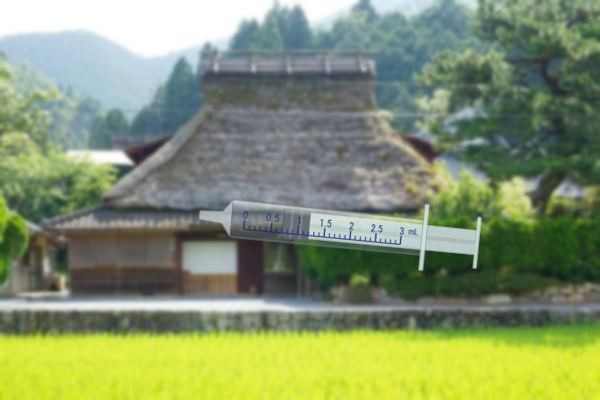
0.7 mL
